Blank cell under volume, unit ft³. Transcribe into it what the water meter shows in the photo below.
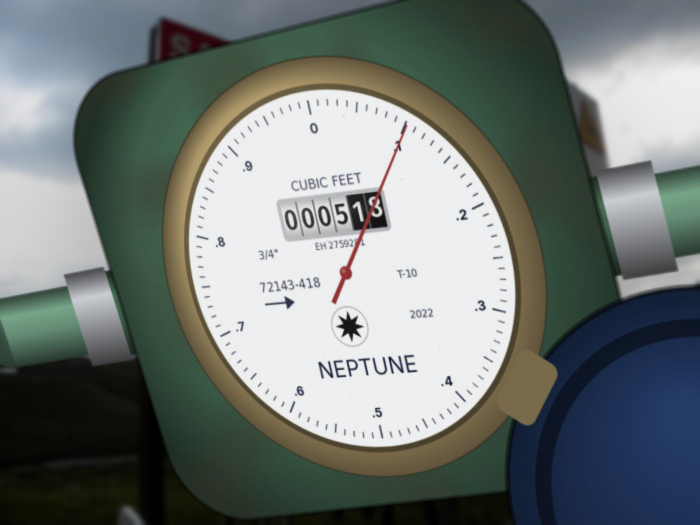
518.10 ft³
